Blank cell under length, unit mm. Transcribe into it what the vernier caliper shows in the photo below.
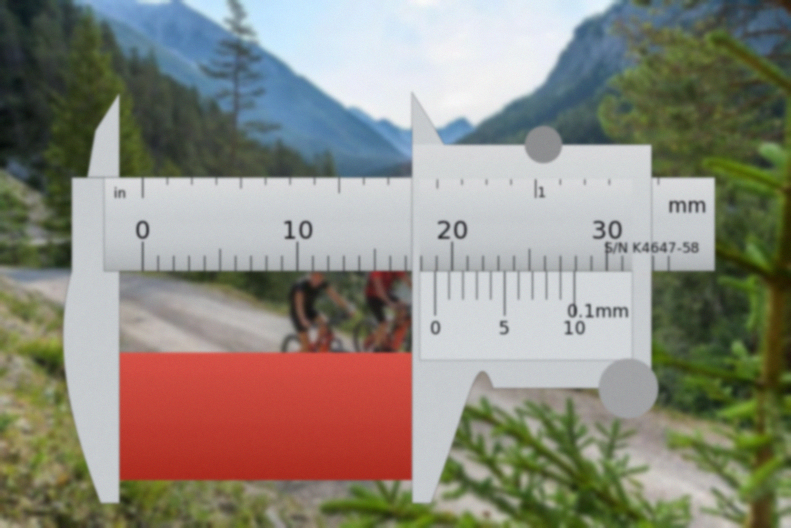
18.9 mm
